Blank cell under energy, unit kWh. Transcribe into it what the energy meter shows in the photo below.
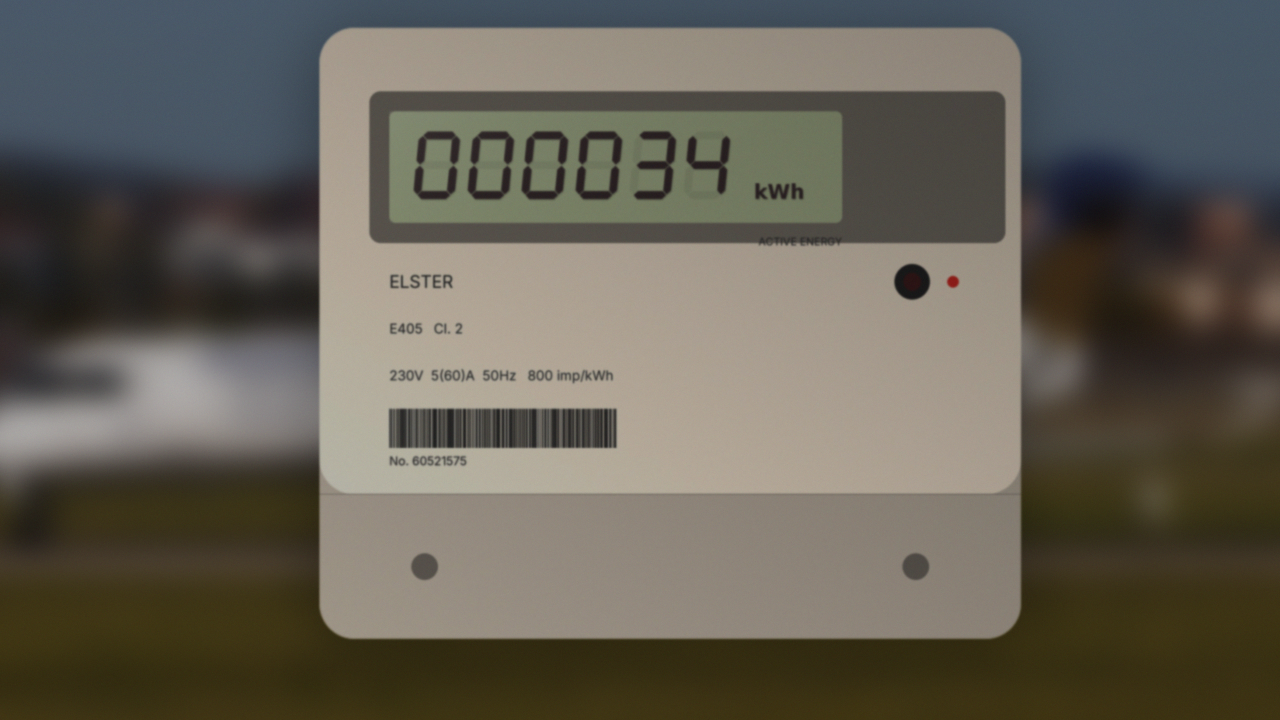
34 kWh
